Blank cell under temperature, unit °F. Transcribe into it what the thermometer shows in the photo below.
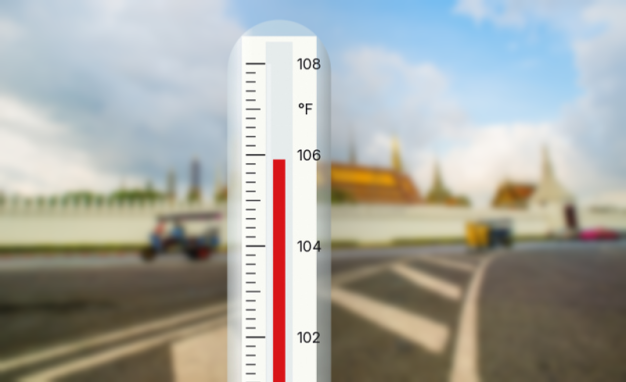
105.9 °F
